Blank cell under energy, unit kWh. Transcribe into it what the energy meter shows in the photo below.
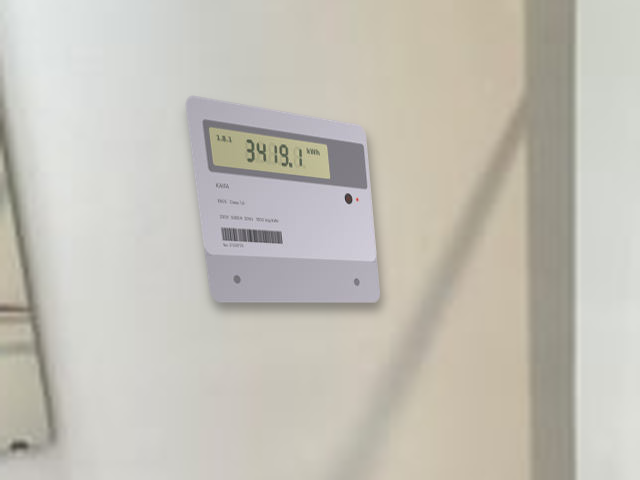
3419.1 kWh
